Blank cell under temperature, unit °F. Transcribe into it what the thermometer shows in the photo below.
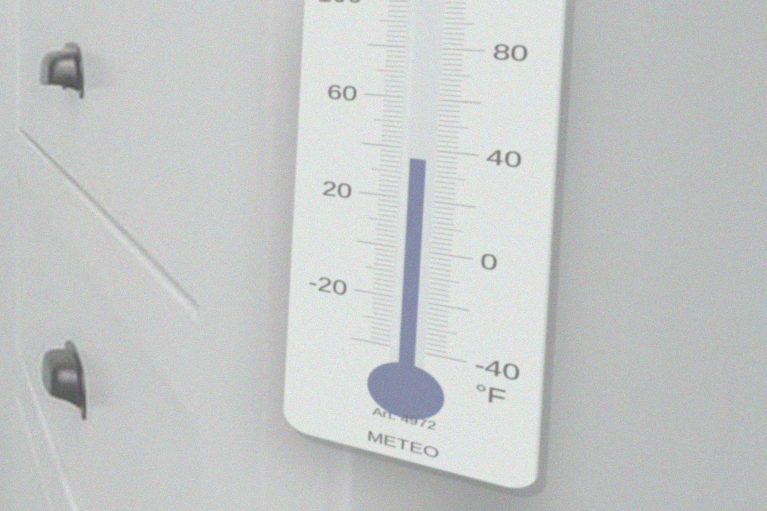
36 °F
